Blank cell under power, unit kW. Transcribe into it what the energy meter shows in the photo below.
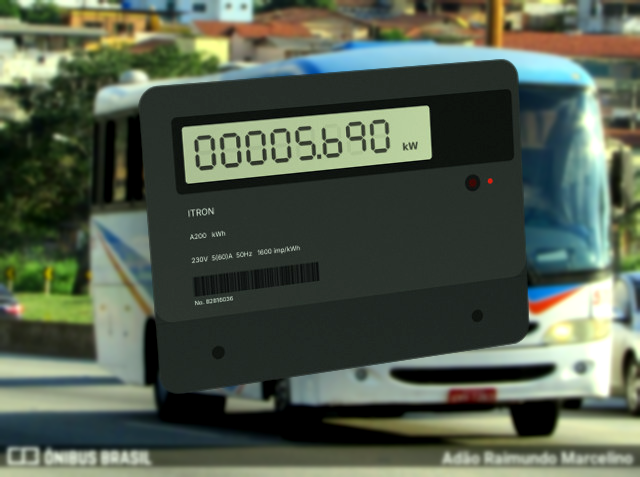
5.690 kW
